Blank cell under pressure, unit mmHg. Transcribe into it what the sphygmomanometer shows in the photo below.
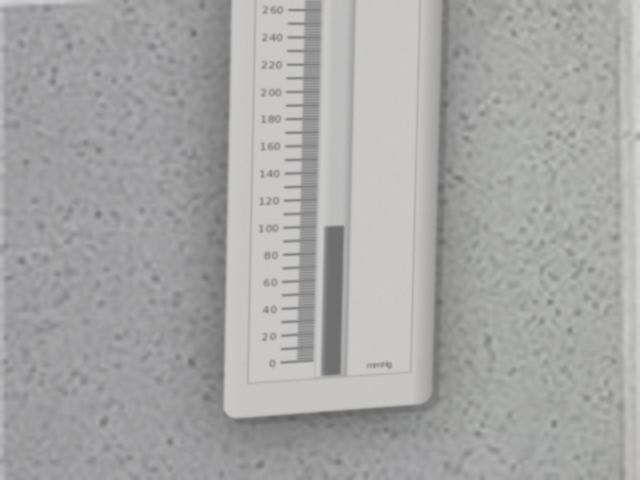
100 mmHg
